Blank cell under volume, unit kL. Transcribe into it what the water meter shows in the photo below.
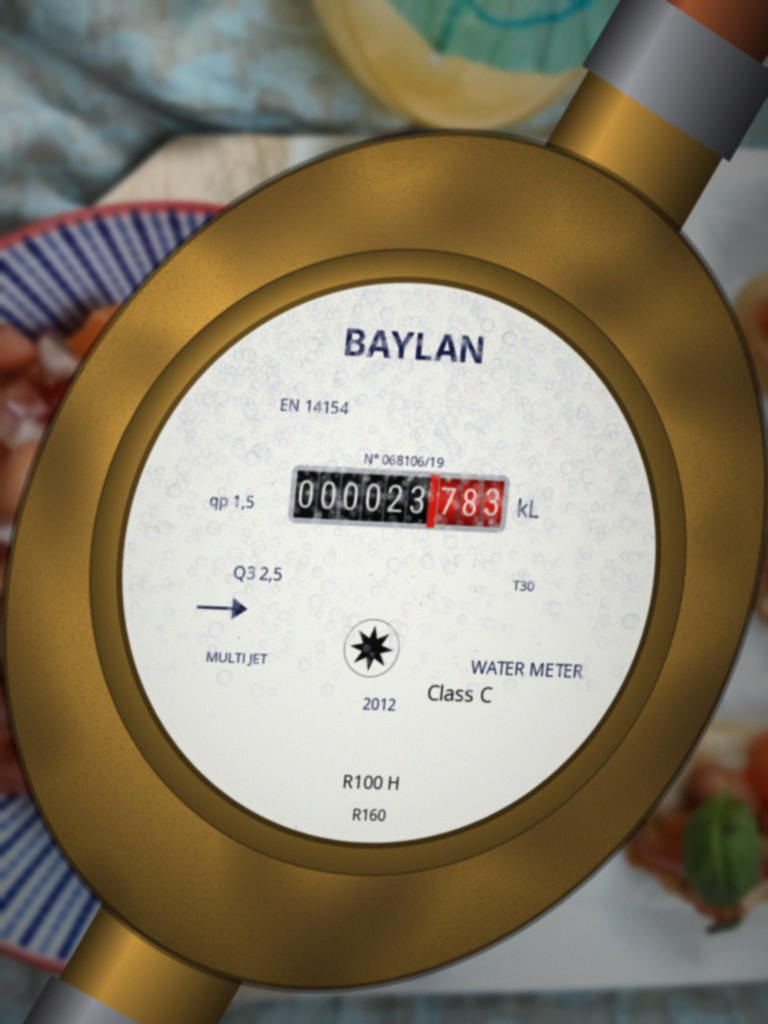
23.783 kL
